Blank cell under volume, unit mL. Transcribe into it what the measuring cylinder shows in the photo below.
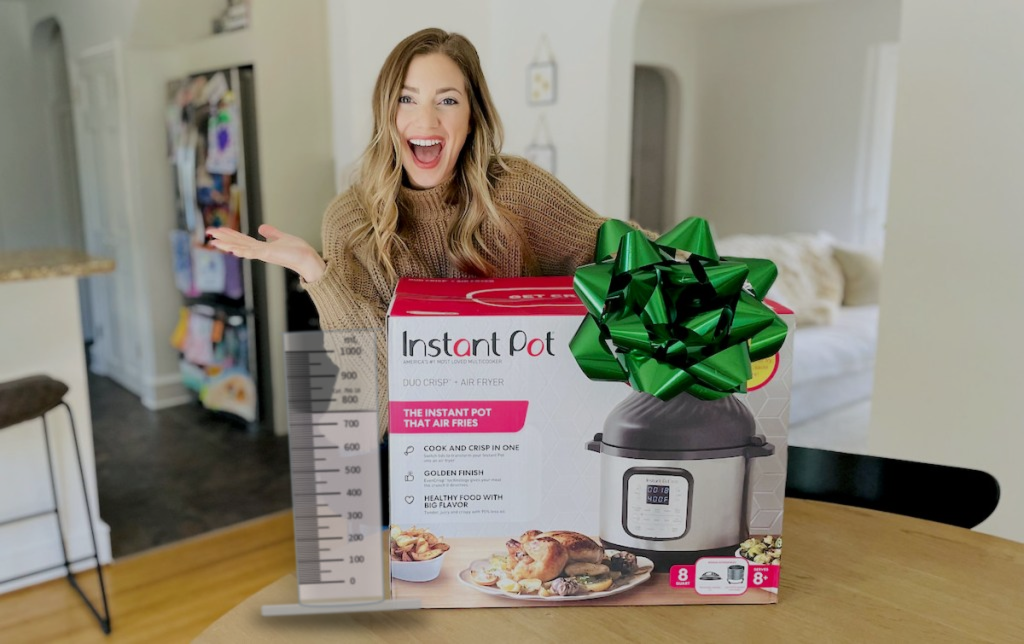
750 mL
